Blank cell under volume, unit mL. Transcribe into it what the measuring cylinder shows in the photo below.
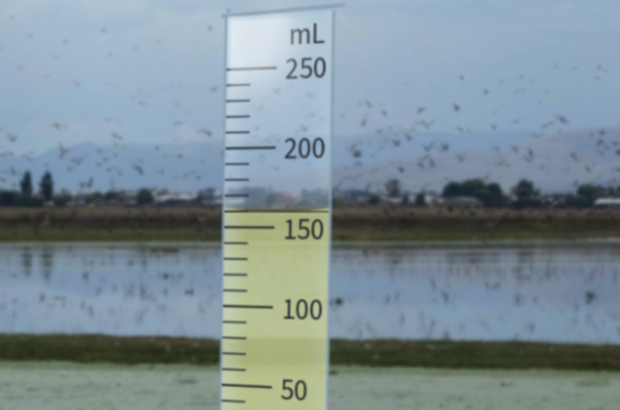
160 mL
